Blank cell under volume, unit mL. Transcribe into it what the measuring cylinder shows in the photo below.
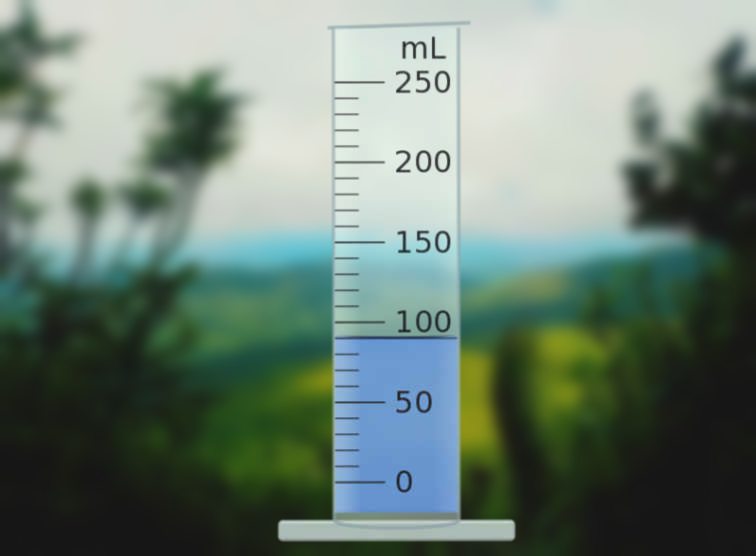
90 mL
